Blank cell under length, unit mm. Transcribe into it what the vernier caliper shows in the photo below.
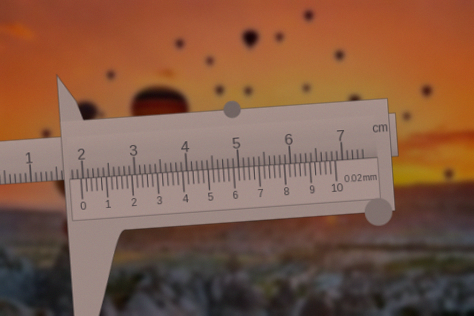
19.6 mm
